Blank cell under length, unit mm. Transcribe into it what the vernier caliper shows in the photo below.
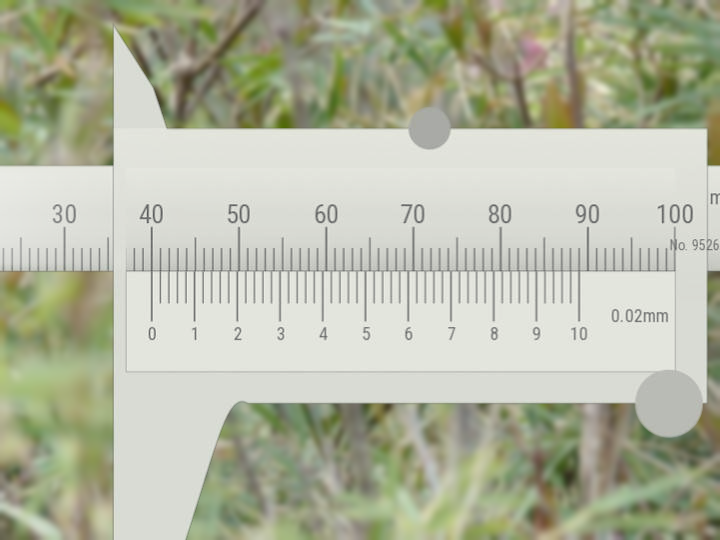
40.0 mm
